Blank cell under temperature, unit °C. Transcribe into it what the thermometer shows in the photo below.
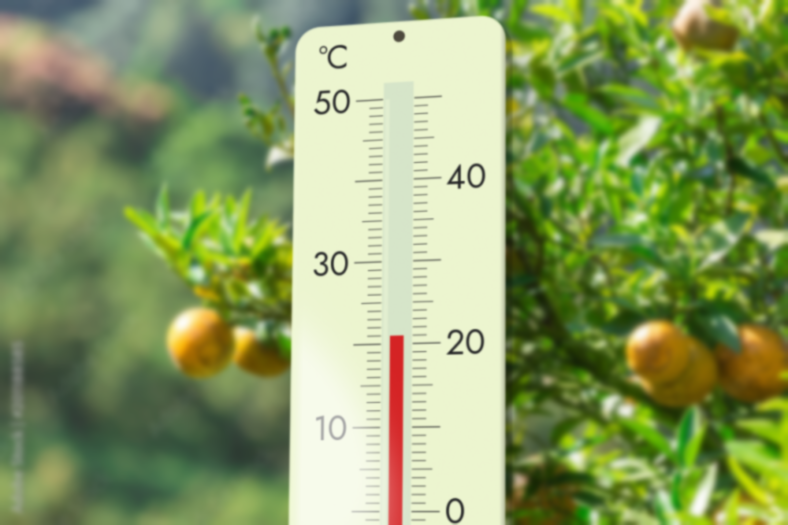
21 °C
